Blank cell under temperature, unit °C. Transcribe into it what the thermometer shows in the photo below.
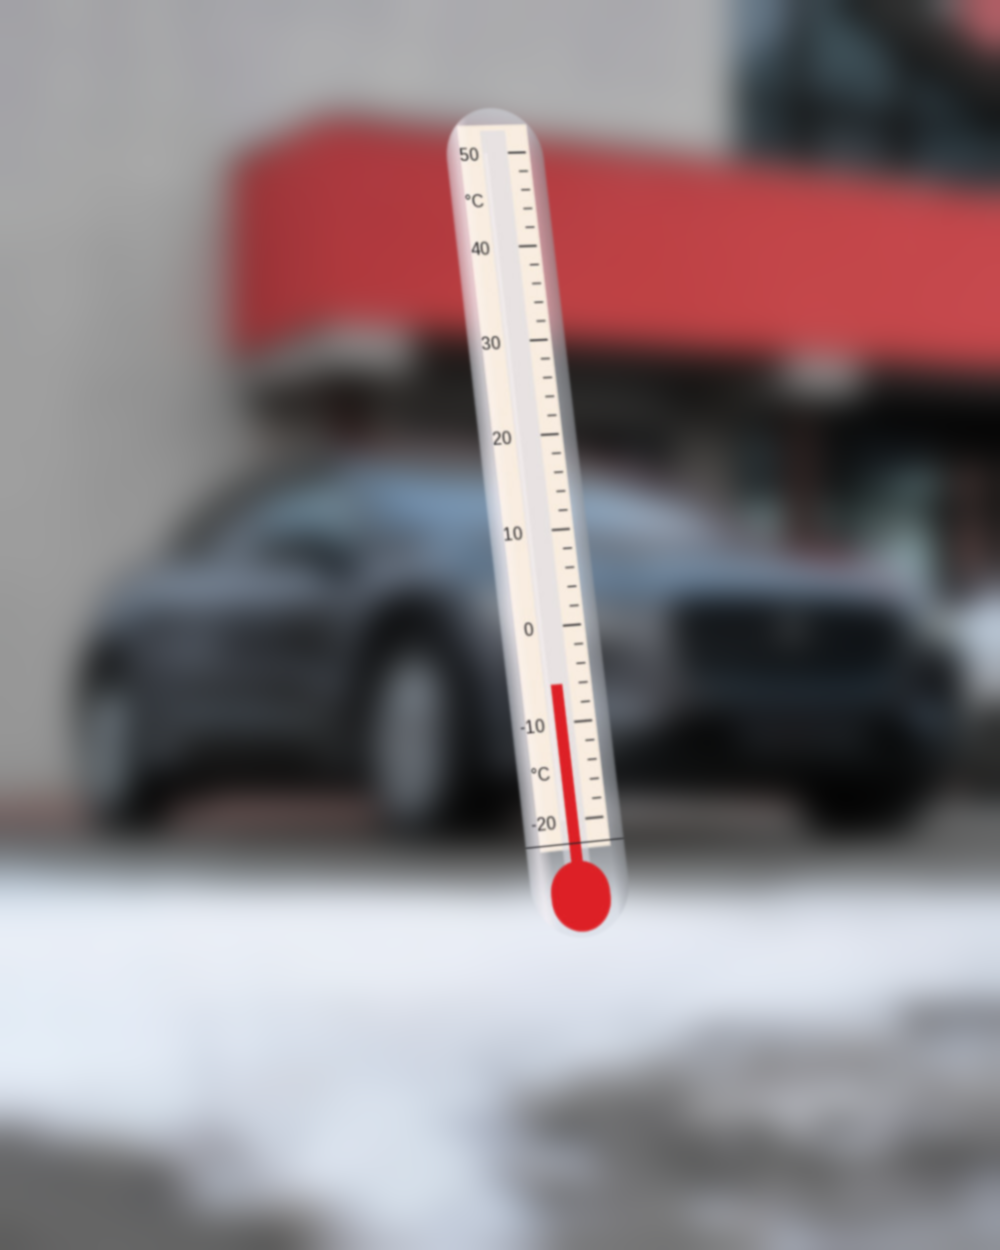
-6 °C
